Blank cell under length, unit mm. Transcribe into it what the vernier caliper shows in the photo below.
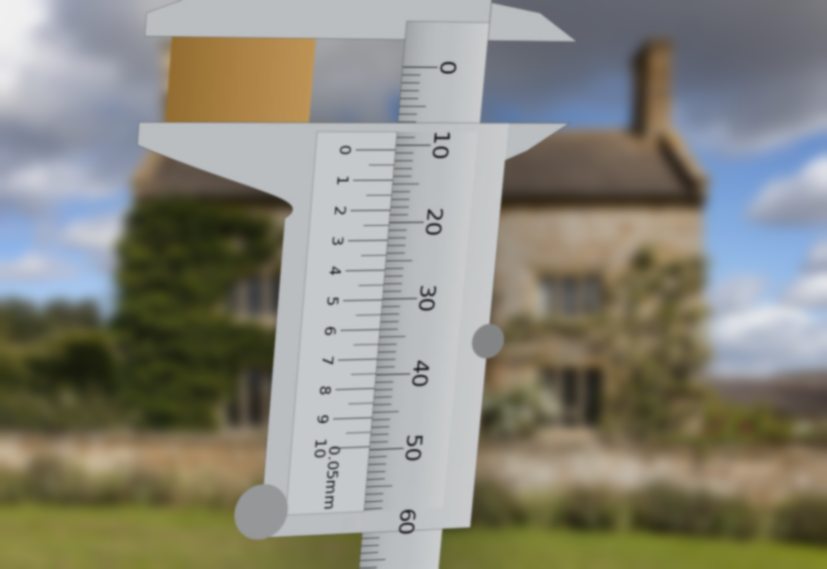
10.6 mm
